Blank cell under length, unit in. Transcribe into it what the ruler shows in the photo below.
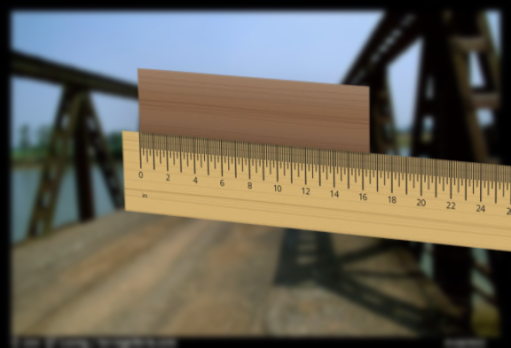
16.5 in
